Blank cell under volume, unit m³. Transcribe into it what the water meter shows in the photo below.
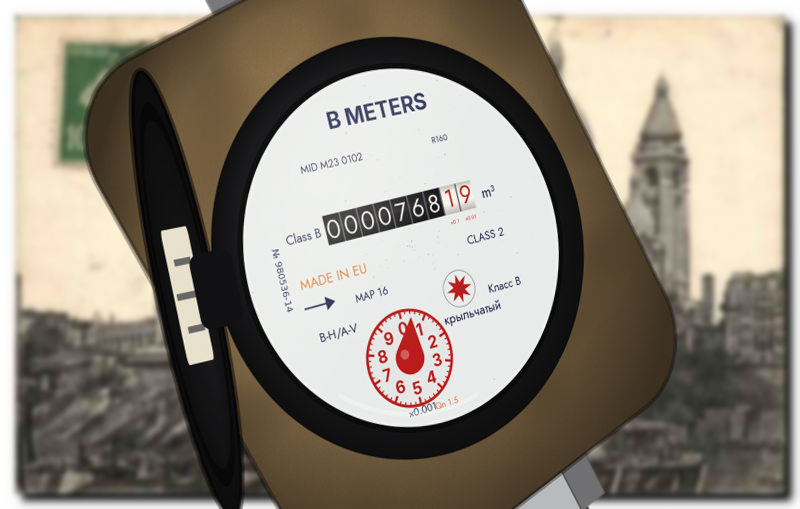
768.190 m³
